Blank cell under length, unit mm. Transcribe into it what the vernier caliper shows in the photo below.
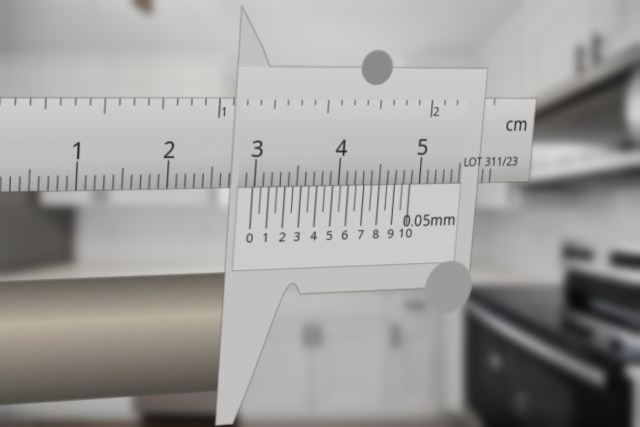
29.8 mm
